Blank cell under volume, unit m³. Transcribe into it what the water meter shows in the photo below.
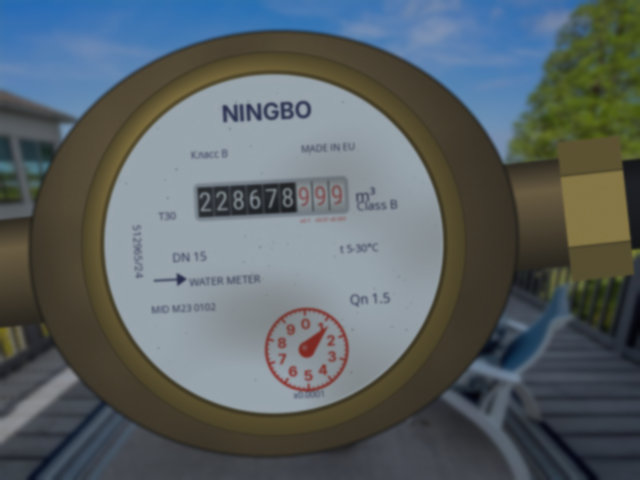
228678.9991 m³
